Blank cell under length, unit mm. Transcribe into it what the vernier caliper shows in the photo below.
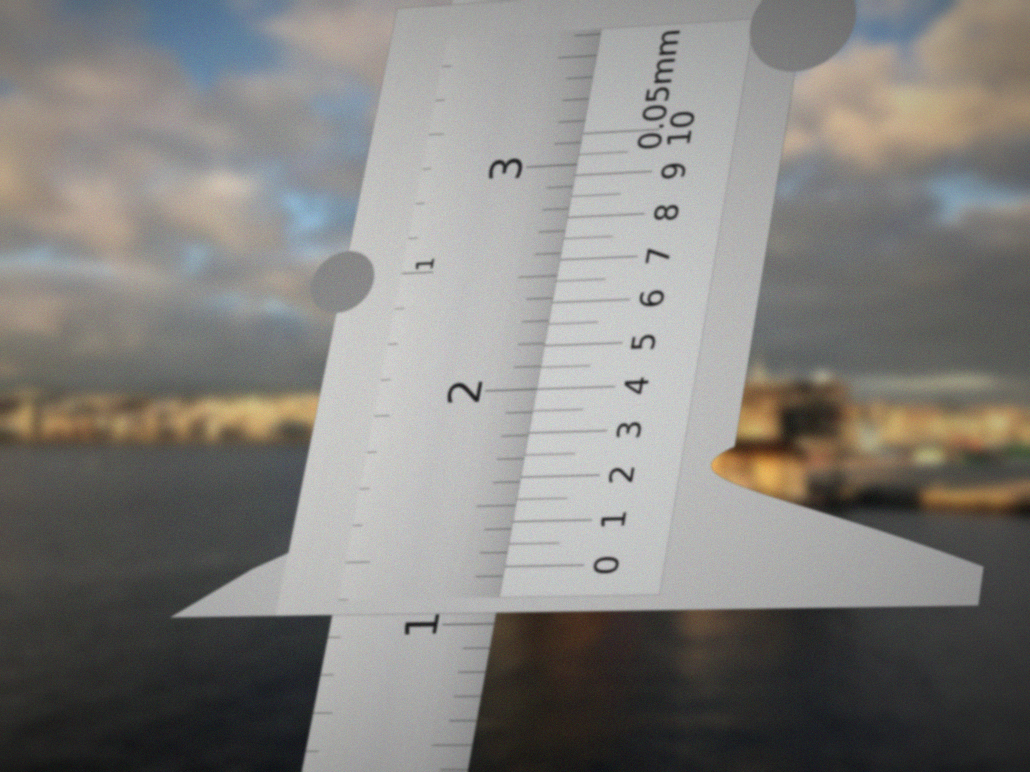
12.4 mm
